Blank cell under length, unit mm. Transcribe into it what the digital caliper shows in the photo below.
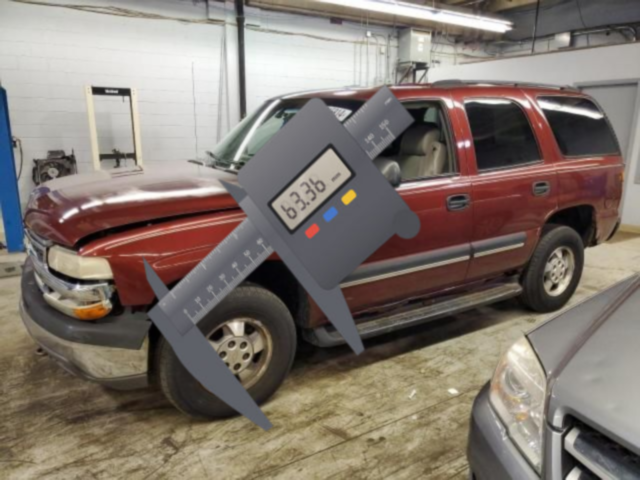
63.36 mm
